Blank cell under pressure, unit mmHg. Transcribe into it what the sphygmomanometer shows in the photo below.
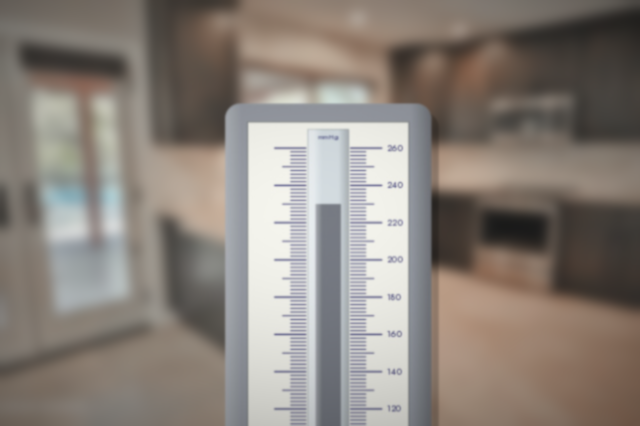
230 mmHg
